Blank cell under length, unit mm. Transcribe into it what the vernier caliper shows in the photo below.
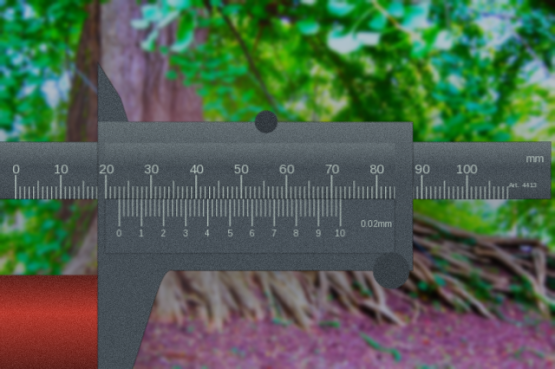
23.0 mm
